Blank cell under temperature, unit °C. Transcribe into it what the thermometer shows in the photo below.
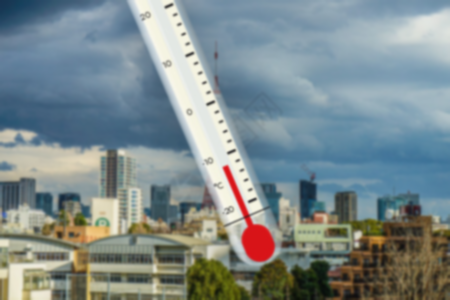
-12 °C
